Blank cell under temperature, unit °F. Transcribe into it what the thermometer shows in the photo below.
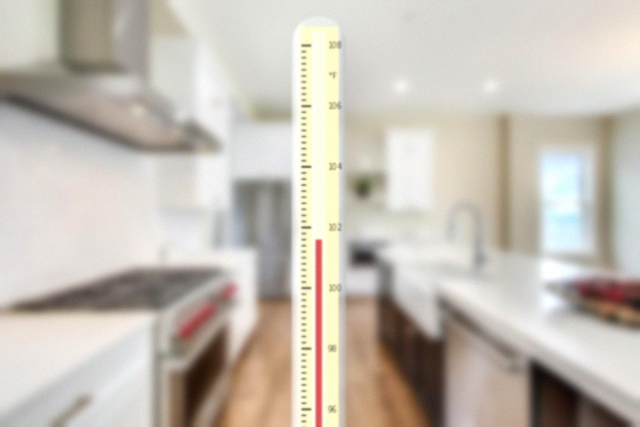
101.6 °F
